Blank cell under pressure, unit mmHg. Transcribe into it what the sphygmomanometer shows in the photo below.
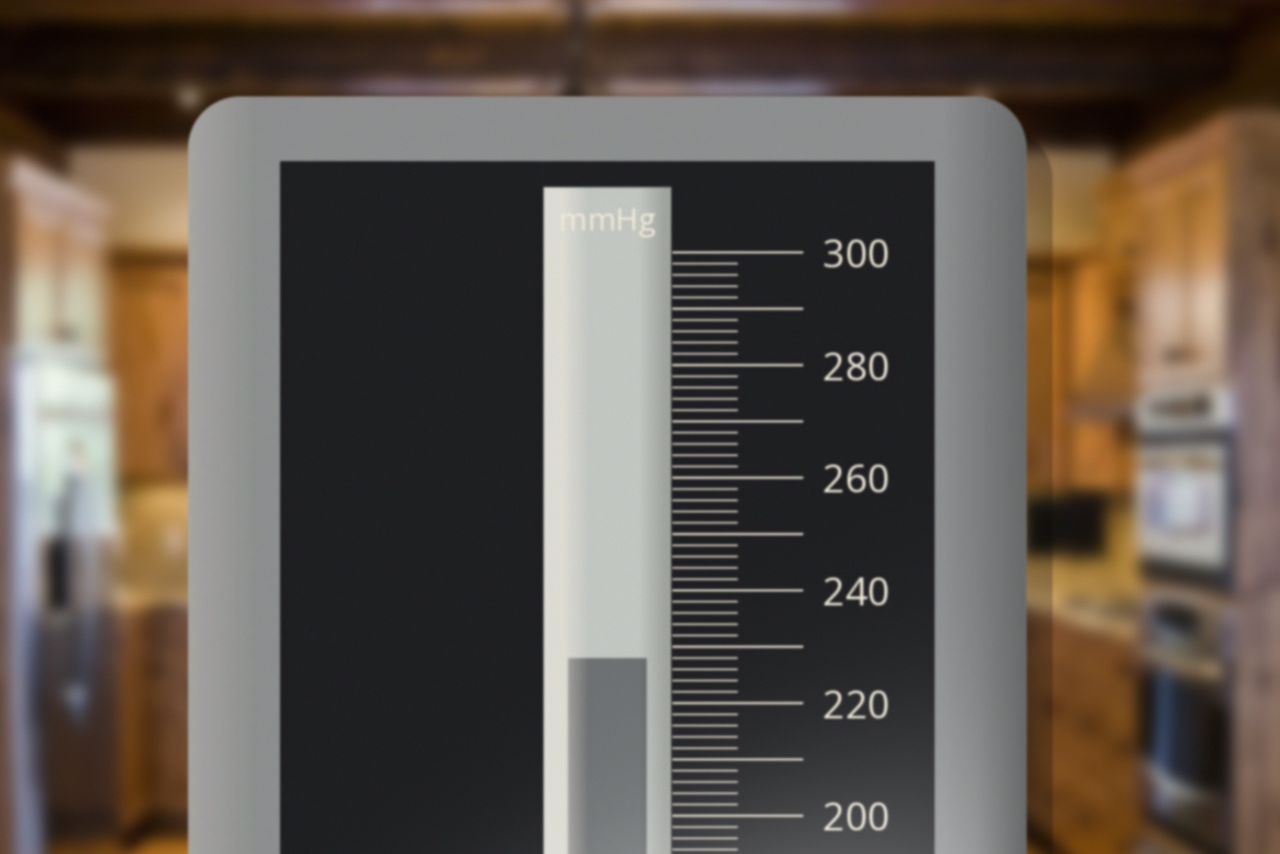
228 mmHg
